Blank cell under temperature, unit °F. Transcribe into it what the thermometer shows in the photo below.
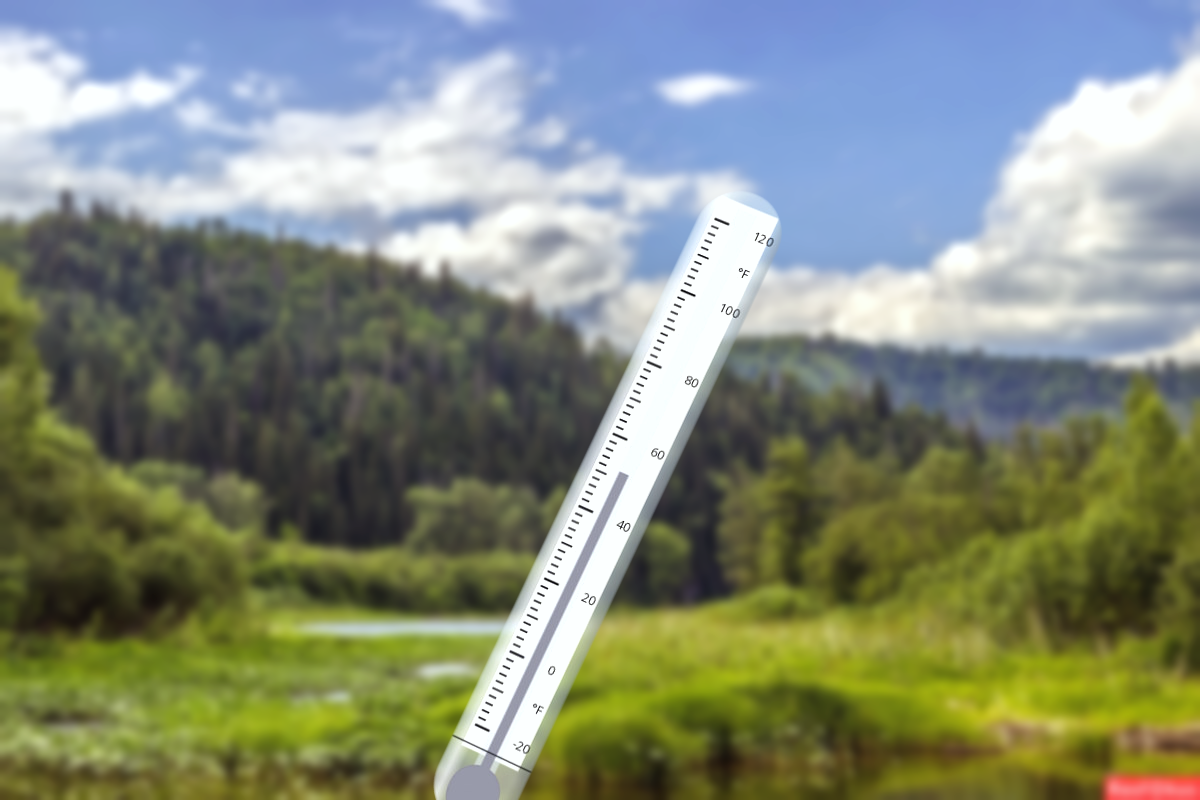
52 °F
